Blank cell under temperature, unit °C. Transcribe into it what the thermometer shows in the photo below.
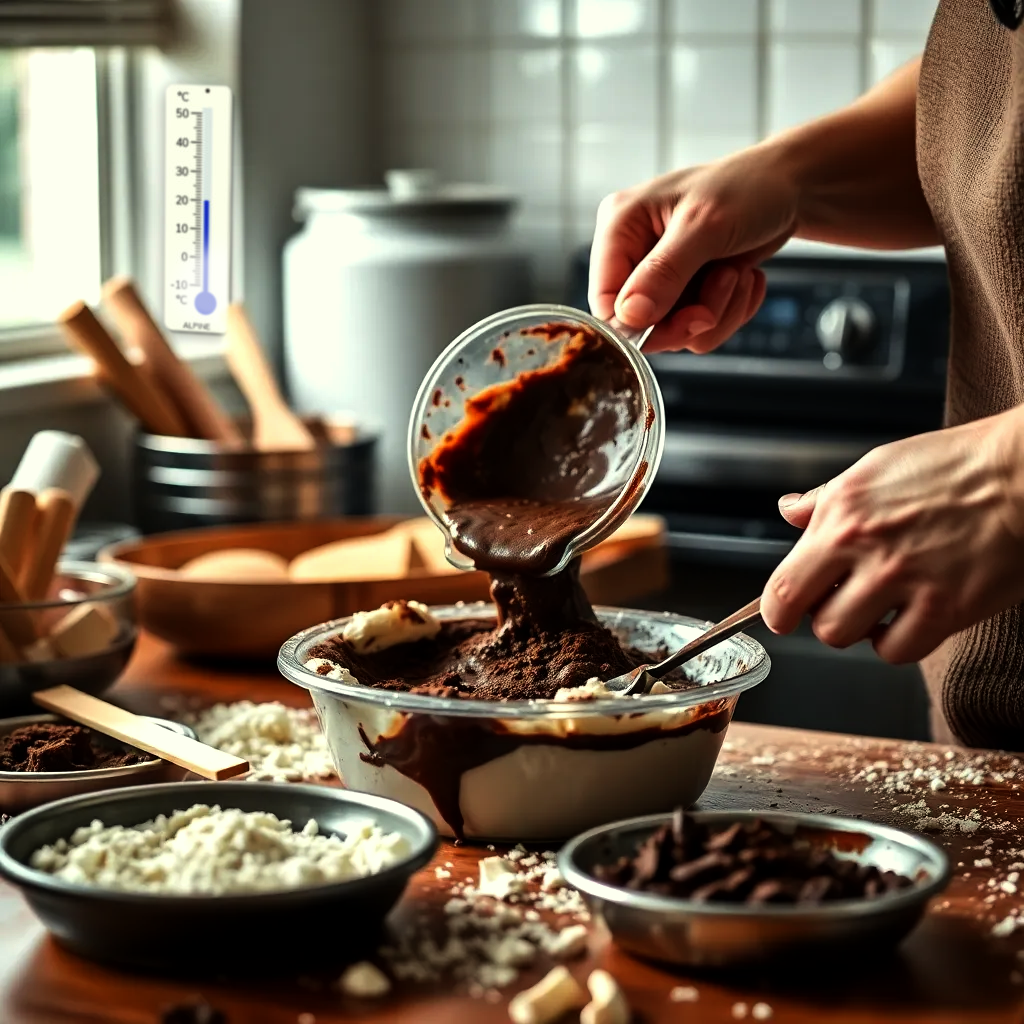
20 °C
